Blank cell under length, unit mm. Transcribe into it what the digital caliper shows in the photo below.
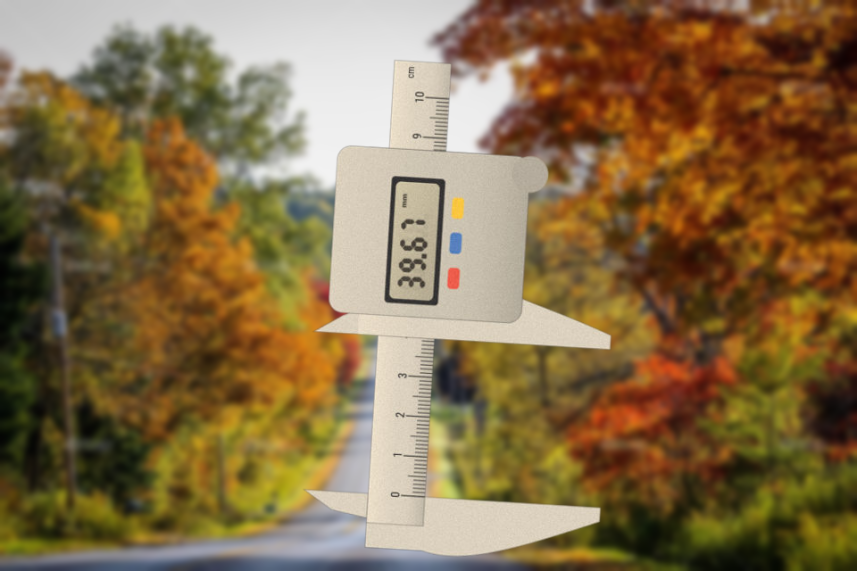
39.67 mm
